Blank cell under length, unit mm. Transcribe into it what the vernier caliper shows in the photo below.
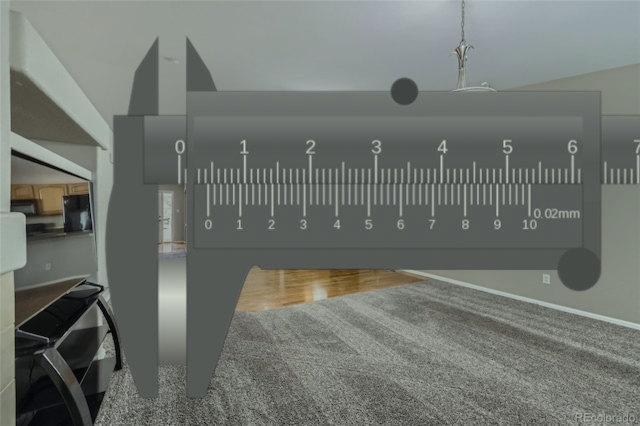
4.4 mm
